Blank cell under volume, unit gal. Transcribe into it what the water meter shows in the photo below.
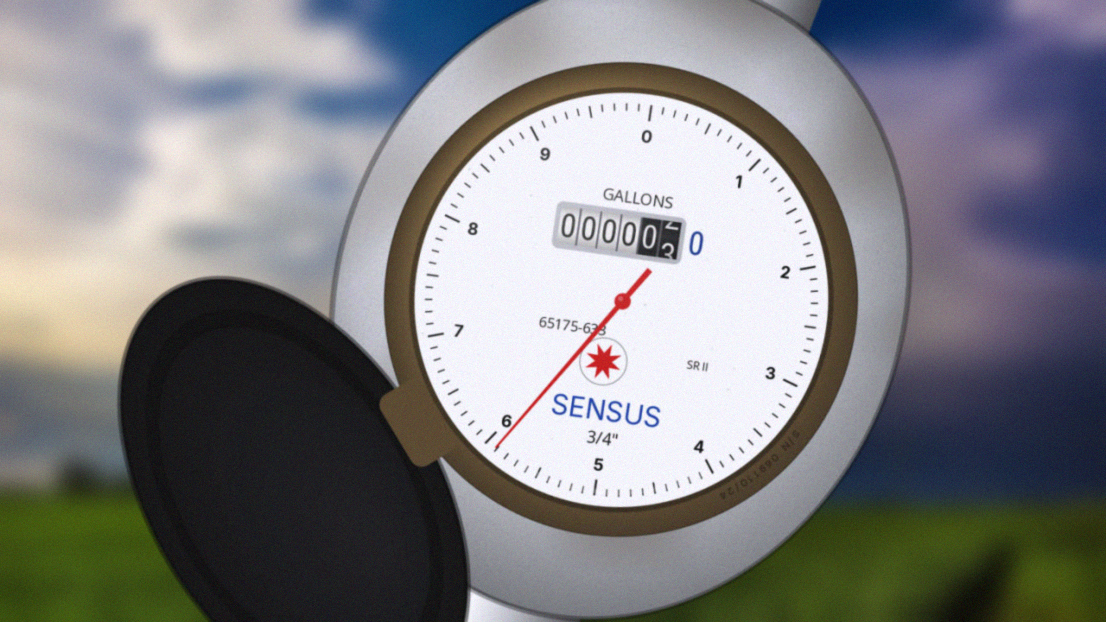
25.9 gal
